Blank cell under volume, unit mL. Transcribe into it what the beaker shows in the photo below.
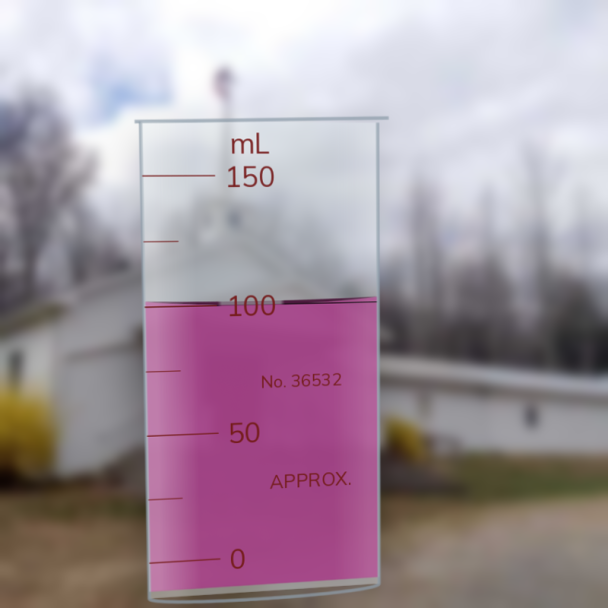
100 mL
